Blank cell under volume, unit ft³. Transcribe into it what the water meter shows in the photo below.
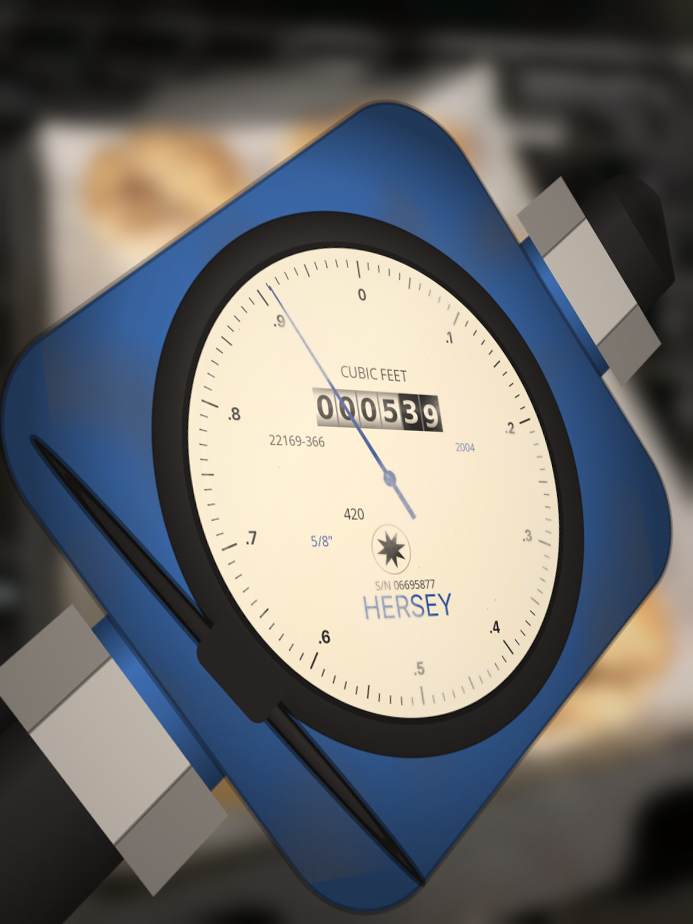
538.91 ft³
